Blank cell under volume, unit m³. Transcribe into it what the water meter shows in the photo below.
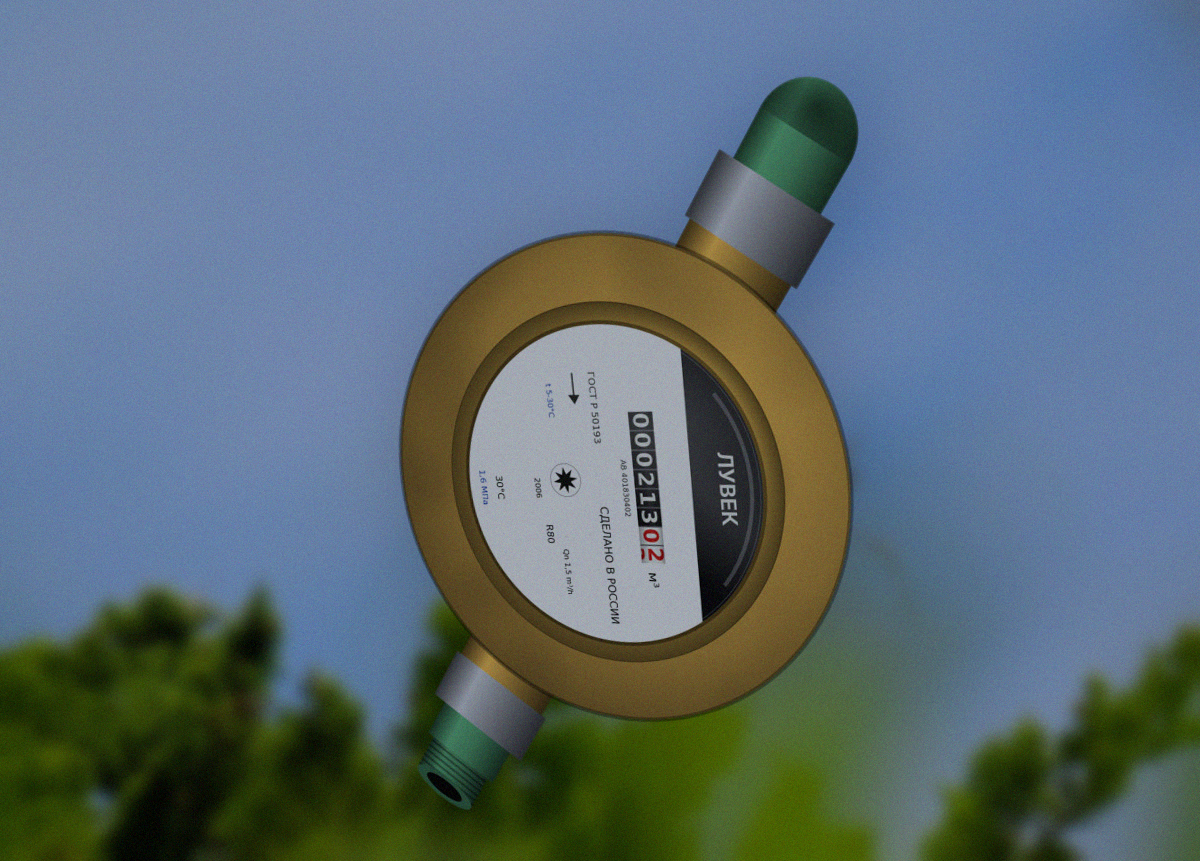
213.02 m³
